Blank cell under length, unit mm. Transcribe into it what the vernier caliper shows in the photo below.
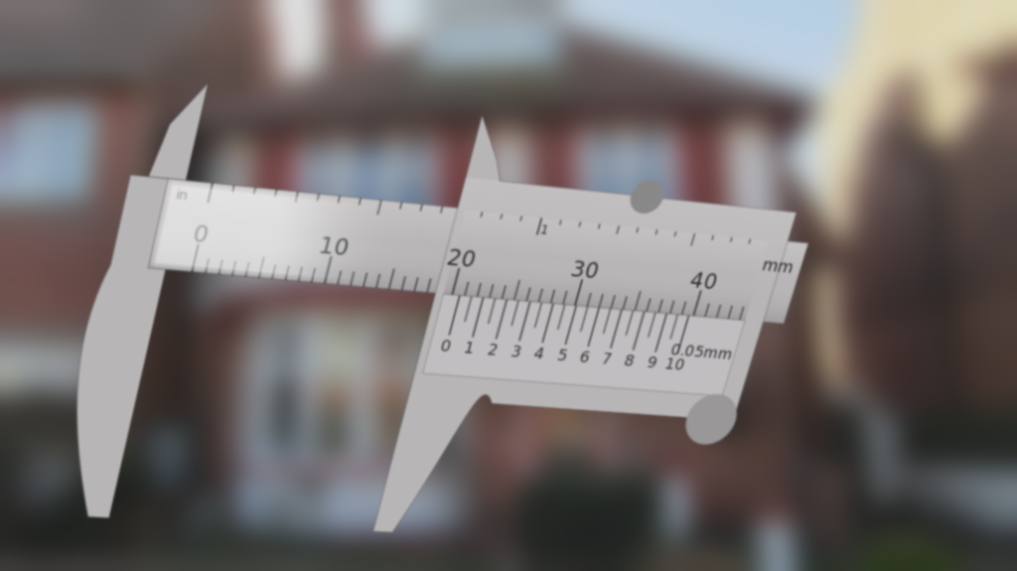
20.6 mm
